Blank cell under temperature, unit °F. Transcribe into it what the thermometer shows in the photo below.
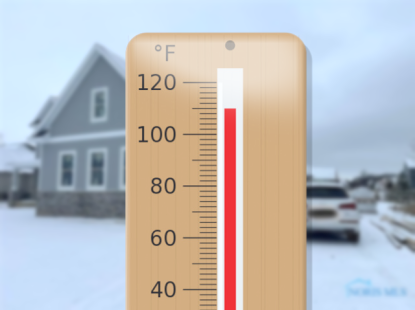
110 °F
